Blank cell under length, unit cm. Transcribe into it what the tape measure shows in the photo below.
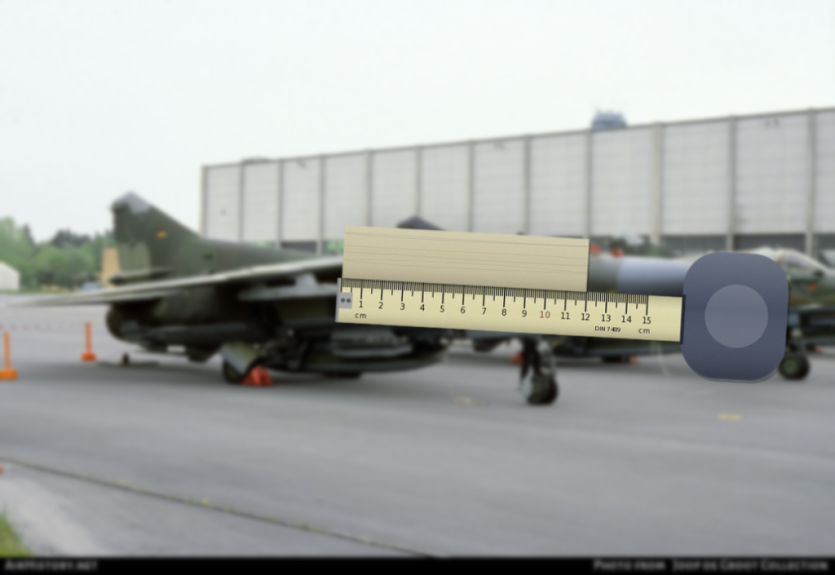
12 cm
